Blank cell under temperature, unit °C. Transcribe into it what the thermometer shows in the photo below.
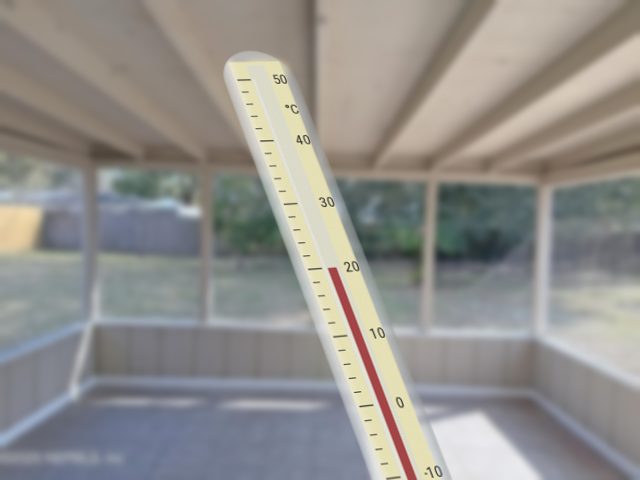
20 °C
